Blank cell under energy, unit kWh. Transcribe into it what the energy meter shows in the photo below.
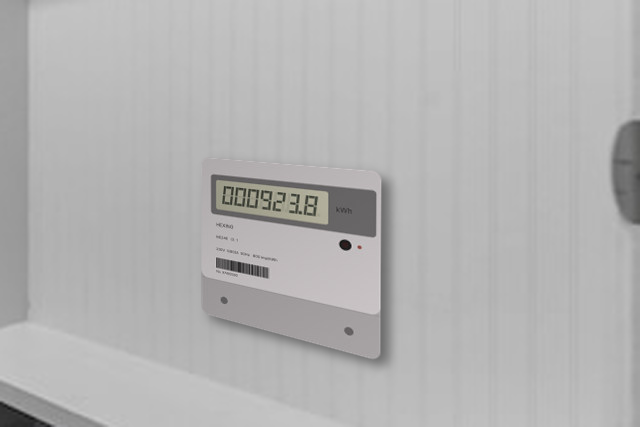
923.8 kWh
